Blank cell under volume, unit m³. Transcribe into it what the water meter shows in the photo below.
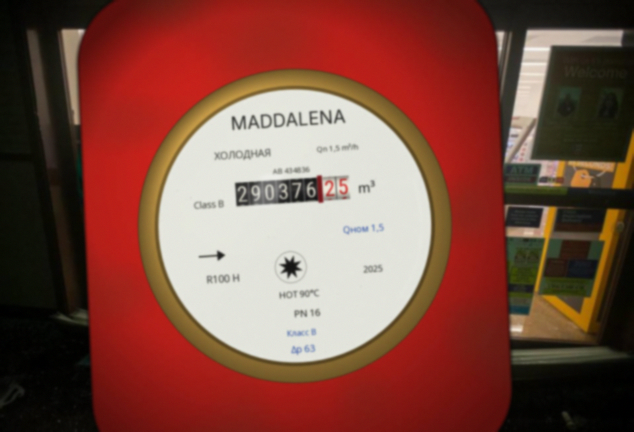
290376.25 m³
